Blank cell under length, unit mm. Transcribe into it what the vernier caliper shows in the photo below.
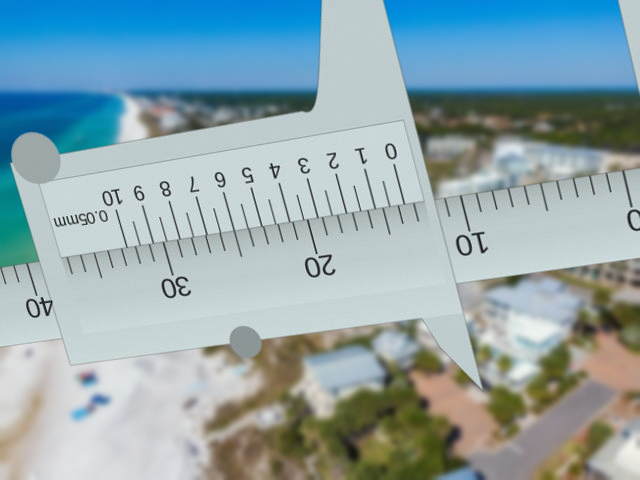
13.6 mm
